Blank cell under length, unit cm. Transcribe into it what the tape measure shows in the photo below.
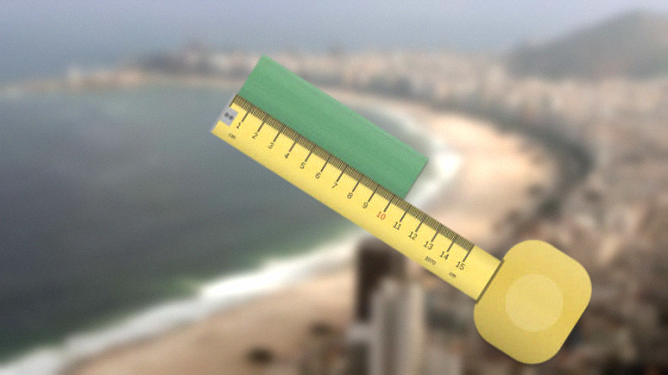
10.5 cm
